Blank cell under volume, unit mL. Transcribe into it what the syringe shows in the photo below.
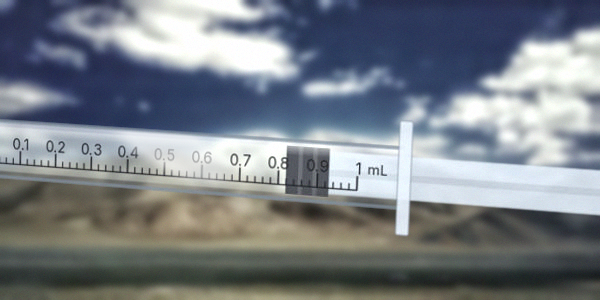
0.82 mL
